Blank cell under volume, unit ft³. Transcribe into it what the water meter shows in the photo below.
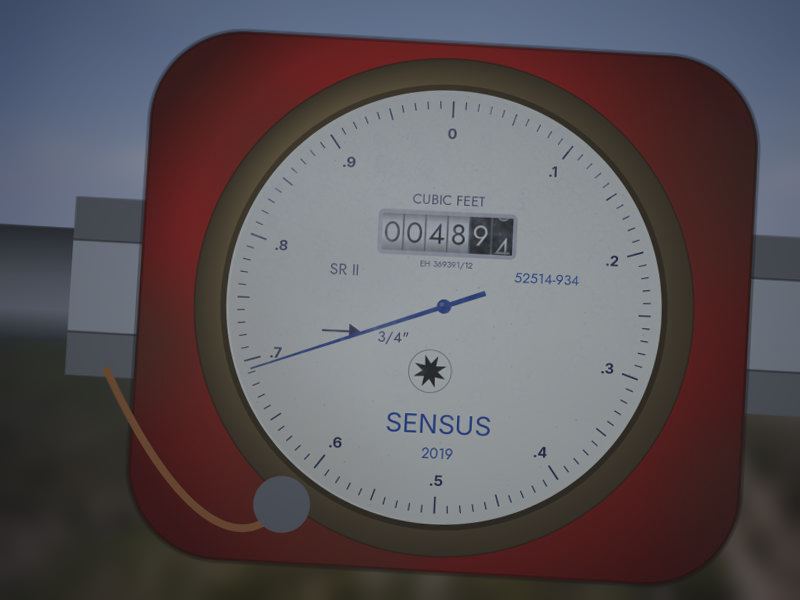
4893.69 ft³
